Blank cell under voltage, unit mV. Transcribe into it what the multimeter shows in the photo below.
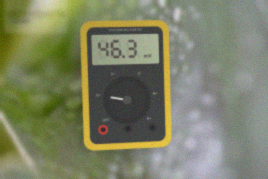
46.3 mV
